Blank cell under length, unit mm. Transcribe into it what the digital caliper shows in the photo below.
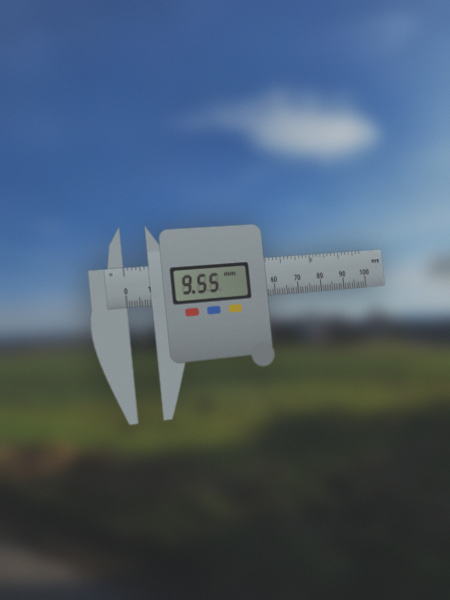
9.55 mm
